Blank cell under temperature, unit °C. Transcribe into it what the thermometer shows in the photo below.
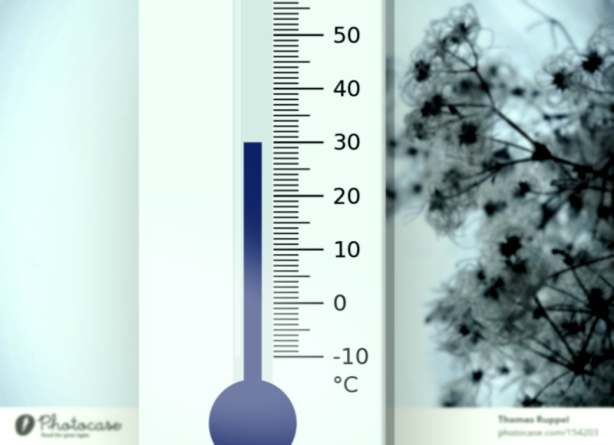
30 °C
